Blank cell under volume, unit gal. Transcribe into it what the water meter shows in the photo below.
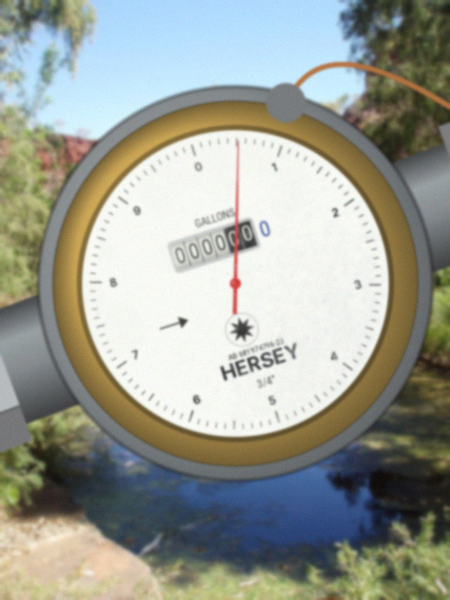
0.5 gal
